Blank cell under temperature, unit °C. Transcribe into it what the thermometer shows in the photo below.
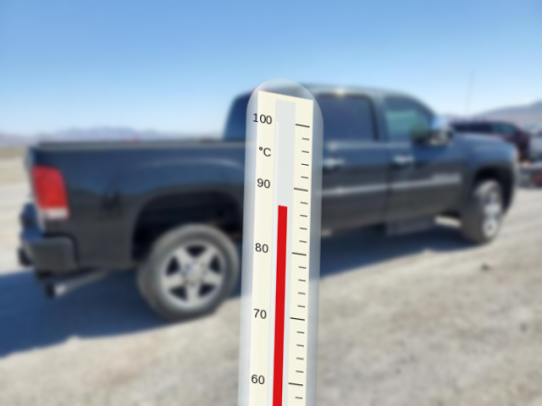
87 °C
